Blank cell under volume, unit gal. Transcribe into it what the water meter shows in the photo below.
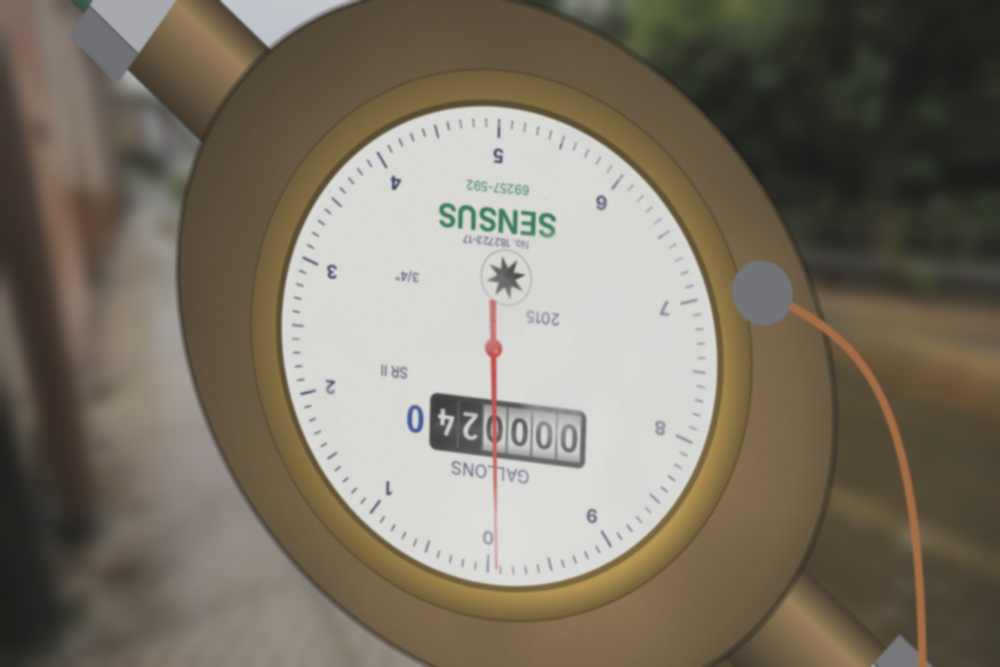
239.9 gal
